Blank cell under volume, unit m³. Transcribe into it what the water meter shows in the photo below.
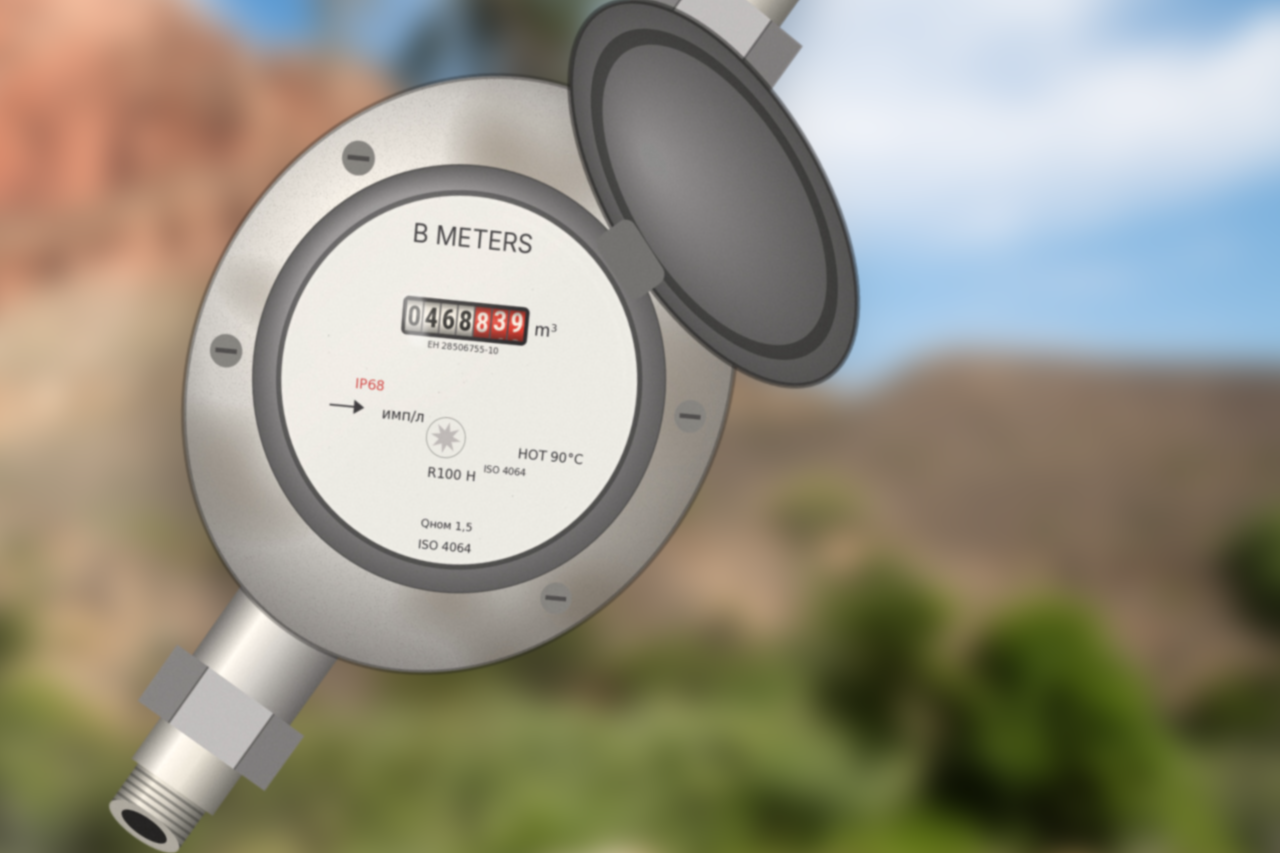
468.839 m³
